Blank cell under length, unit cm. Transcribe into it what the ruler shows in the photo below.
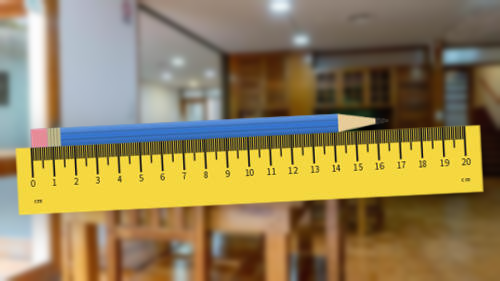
16.5 cm
